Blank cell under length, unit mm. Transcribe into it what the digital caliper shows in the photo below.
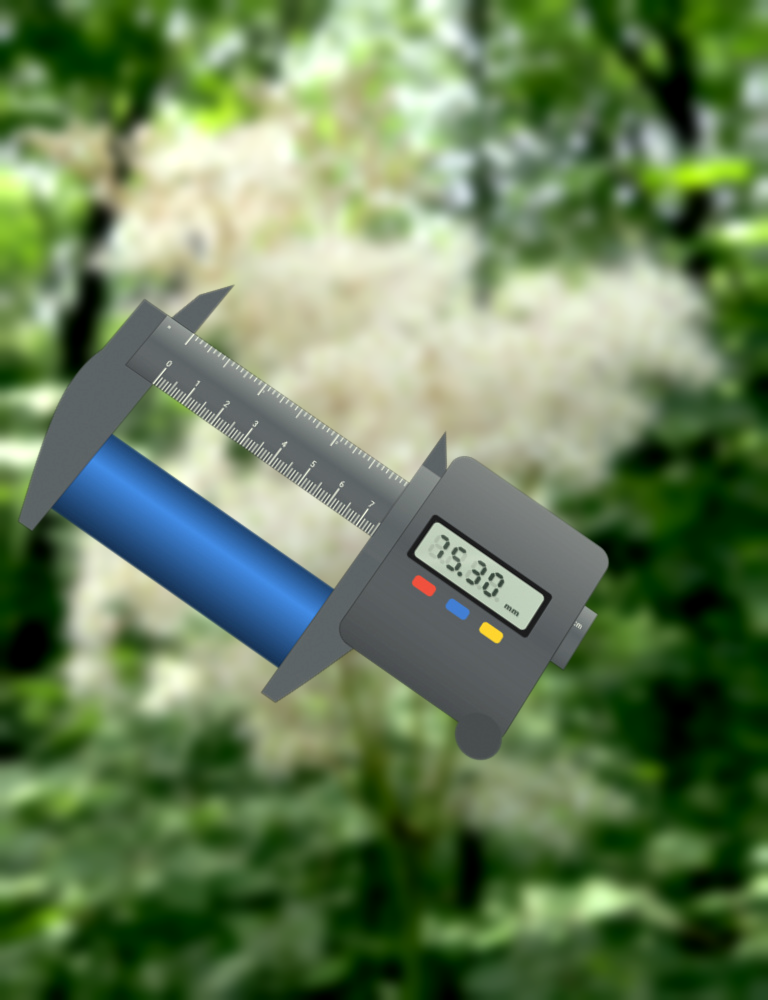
75.30 mm
